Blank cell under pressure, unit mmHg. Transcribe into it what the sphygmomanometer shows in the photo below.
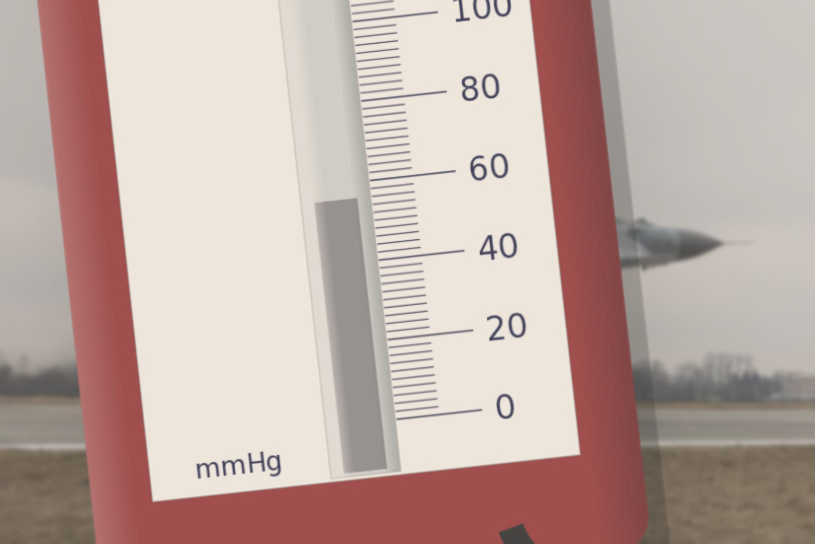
56 mmHg
